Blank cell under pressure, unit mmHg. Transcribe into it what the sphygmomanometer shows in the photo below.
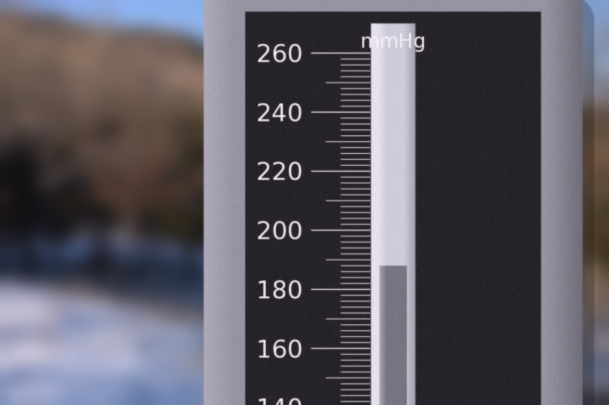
188 mmHg
